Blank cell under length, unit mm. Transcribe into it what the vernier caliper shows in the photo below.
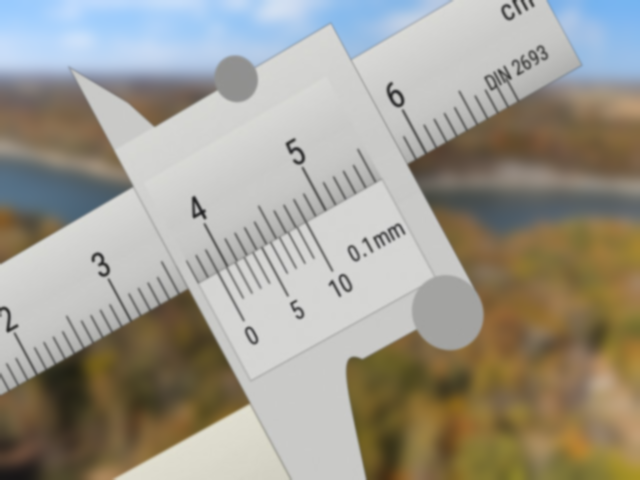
39.0 mm
